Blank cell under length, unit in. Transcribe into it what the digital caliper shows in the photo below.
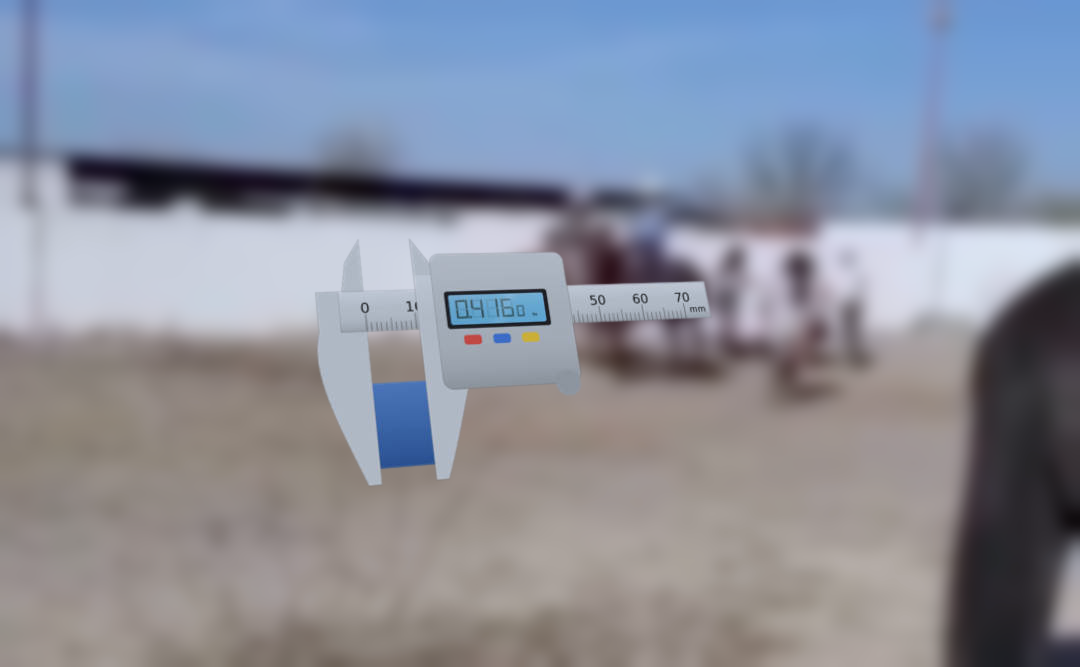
0.4160 in
